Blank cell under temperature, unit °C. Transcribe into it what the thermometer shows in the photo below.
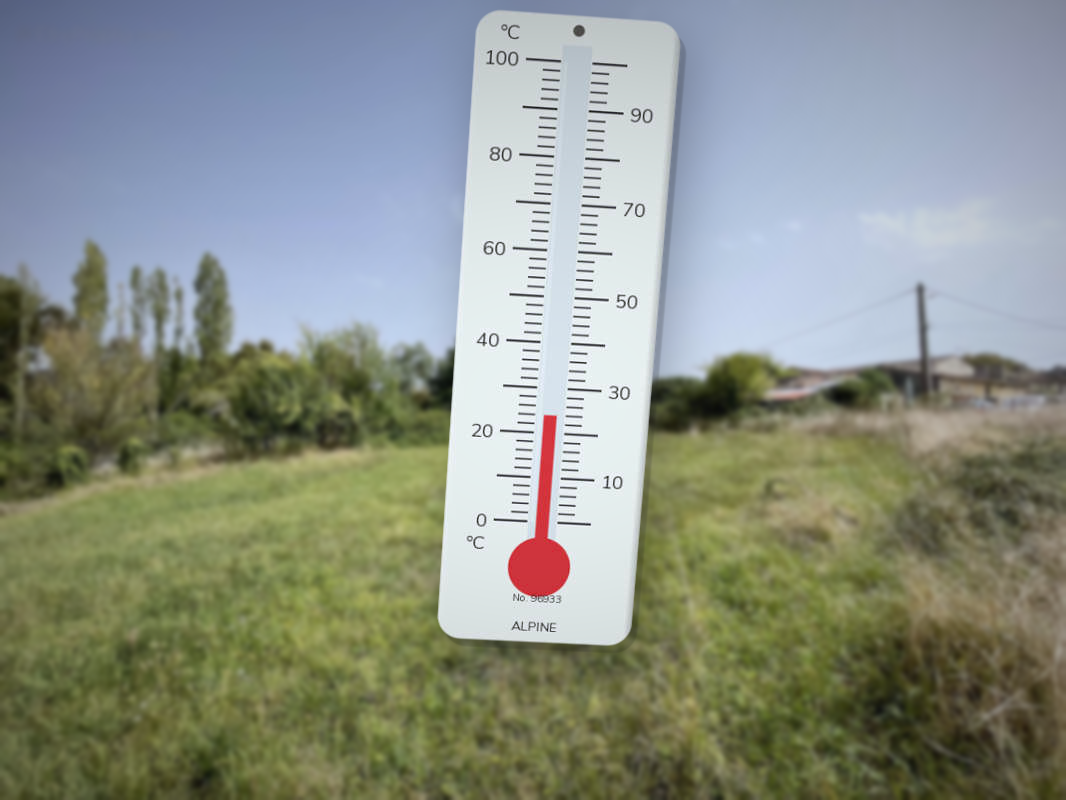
24 °C
